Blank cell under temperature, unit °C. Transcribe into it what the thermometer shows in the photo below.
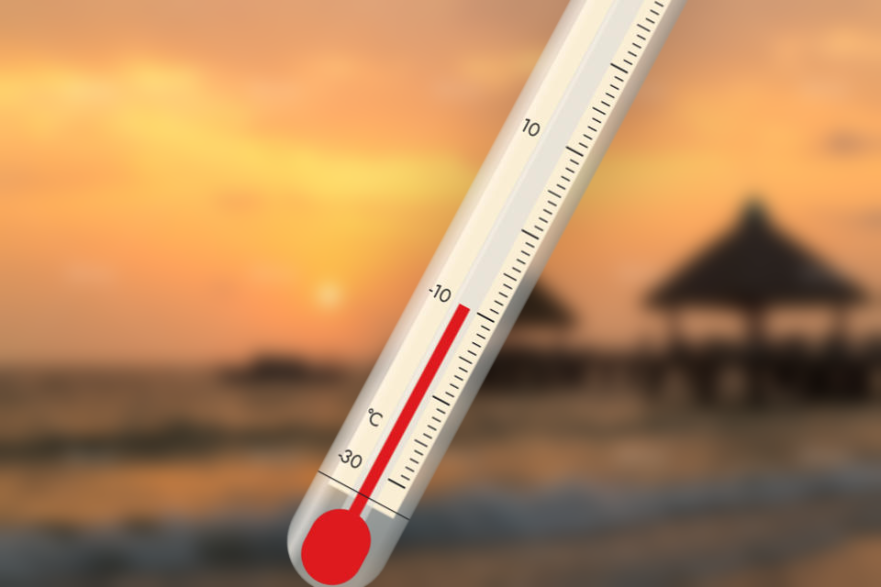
-10 °C
